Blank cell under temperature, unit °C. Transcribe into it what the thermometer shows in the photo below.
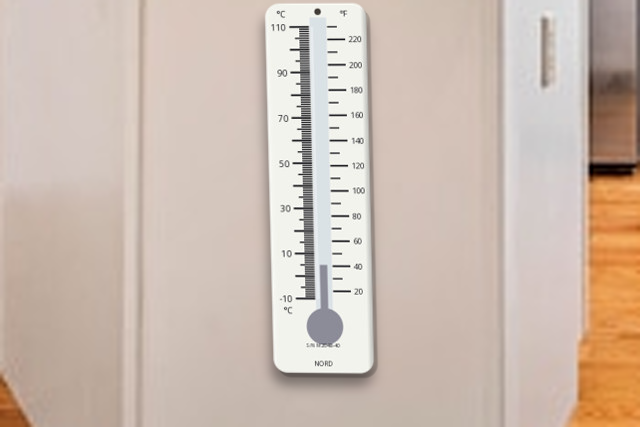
5 °C
